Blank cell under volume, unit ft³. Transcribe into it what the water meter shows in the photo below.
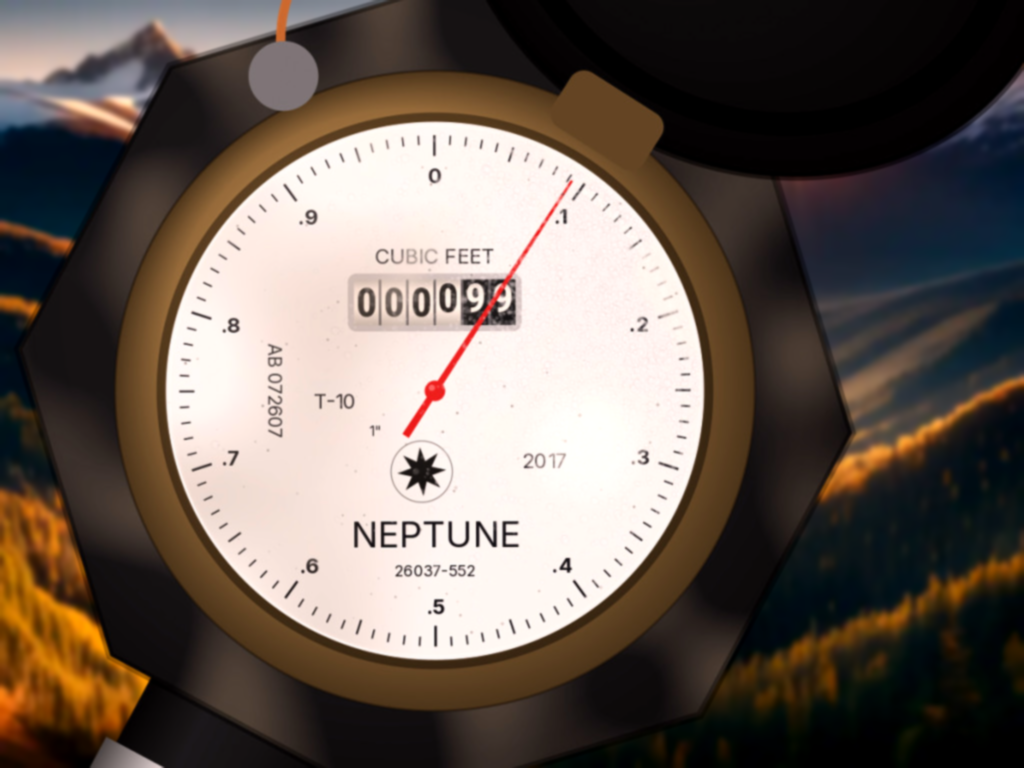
99.09 ft³
